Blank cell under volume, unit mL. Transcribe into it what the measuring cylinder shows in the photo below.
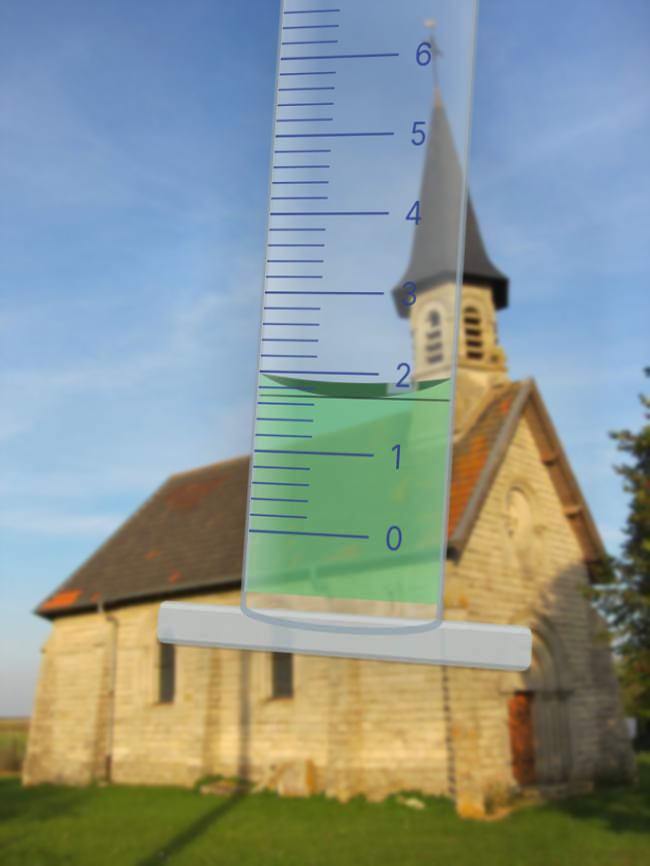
1.7 mL
